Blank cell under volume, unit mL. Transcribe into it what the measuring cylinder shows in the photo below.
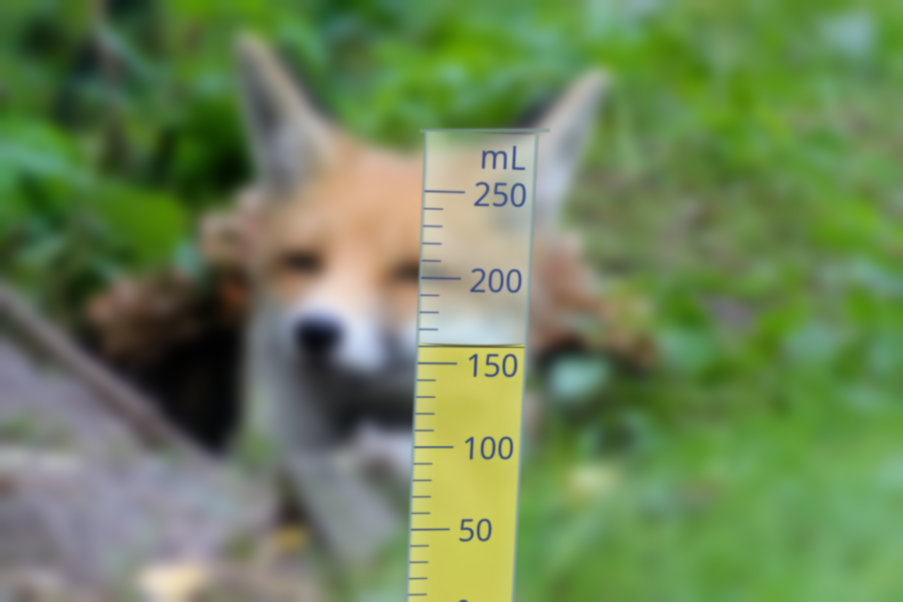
160 mL
